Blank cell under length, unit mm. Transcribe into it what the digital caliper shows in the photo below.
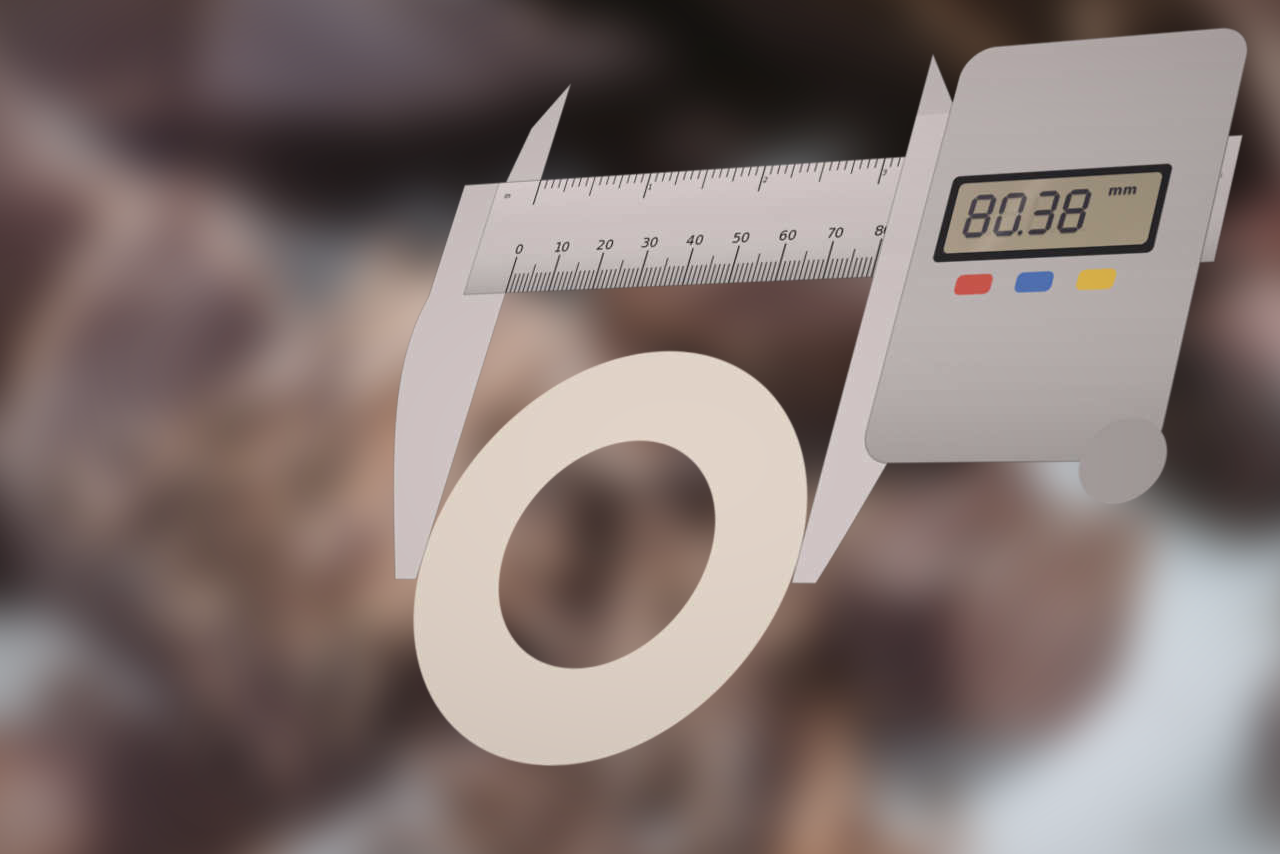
80.38 mm
